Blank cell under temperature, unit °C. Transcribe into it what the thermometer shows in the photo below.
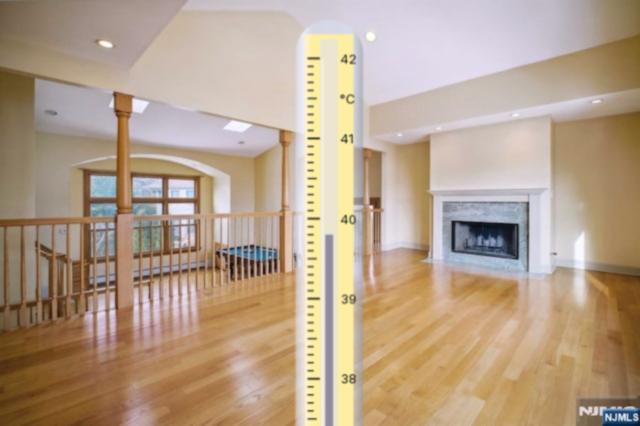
39.8 °C
